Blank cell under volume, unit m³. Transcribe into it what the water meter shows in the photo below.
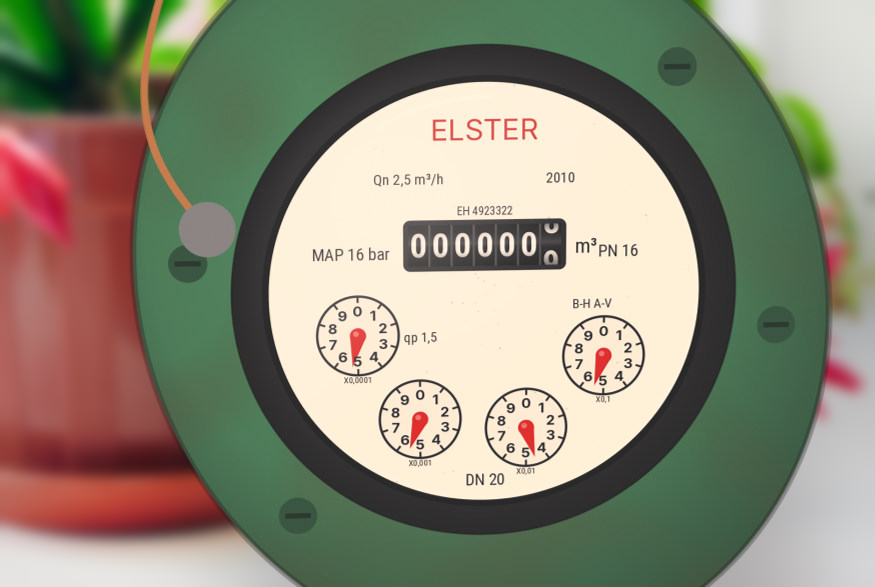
8.5455 m³
